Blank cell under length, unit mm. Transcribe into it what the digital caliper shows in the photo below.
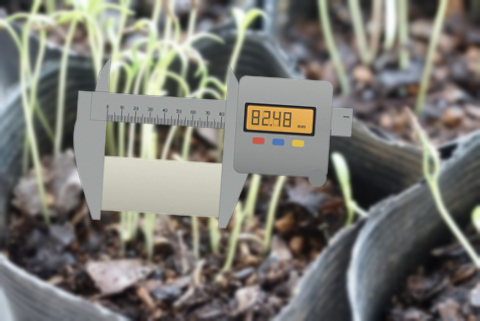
82.48 mm
